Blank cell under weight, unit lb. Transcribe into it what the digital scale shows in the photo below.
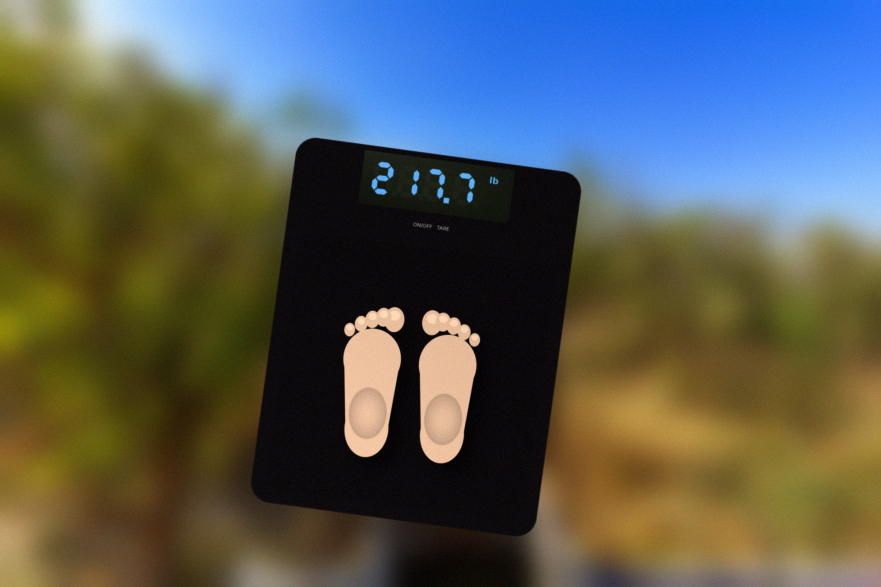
217.7 lb
